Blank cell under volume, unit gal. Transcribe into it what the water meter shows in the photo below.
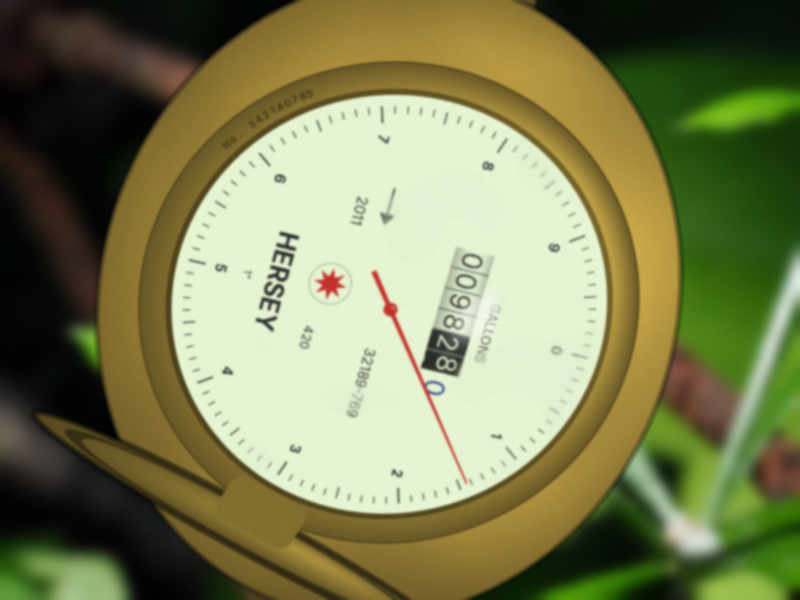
98281.4 gal
